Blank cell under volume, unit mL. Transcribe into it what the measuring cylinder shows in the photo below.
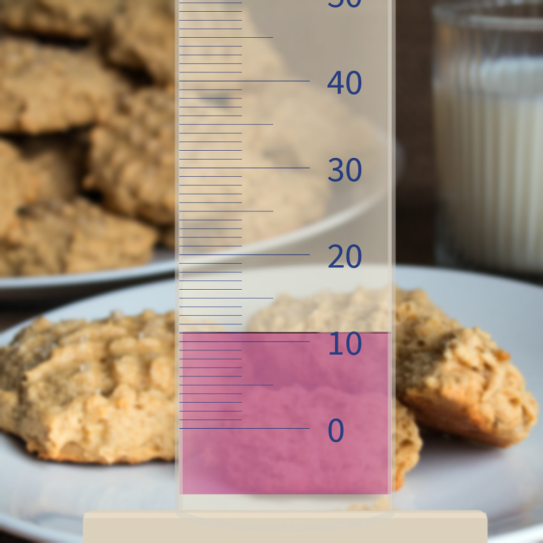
11 mL
